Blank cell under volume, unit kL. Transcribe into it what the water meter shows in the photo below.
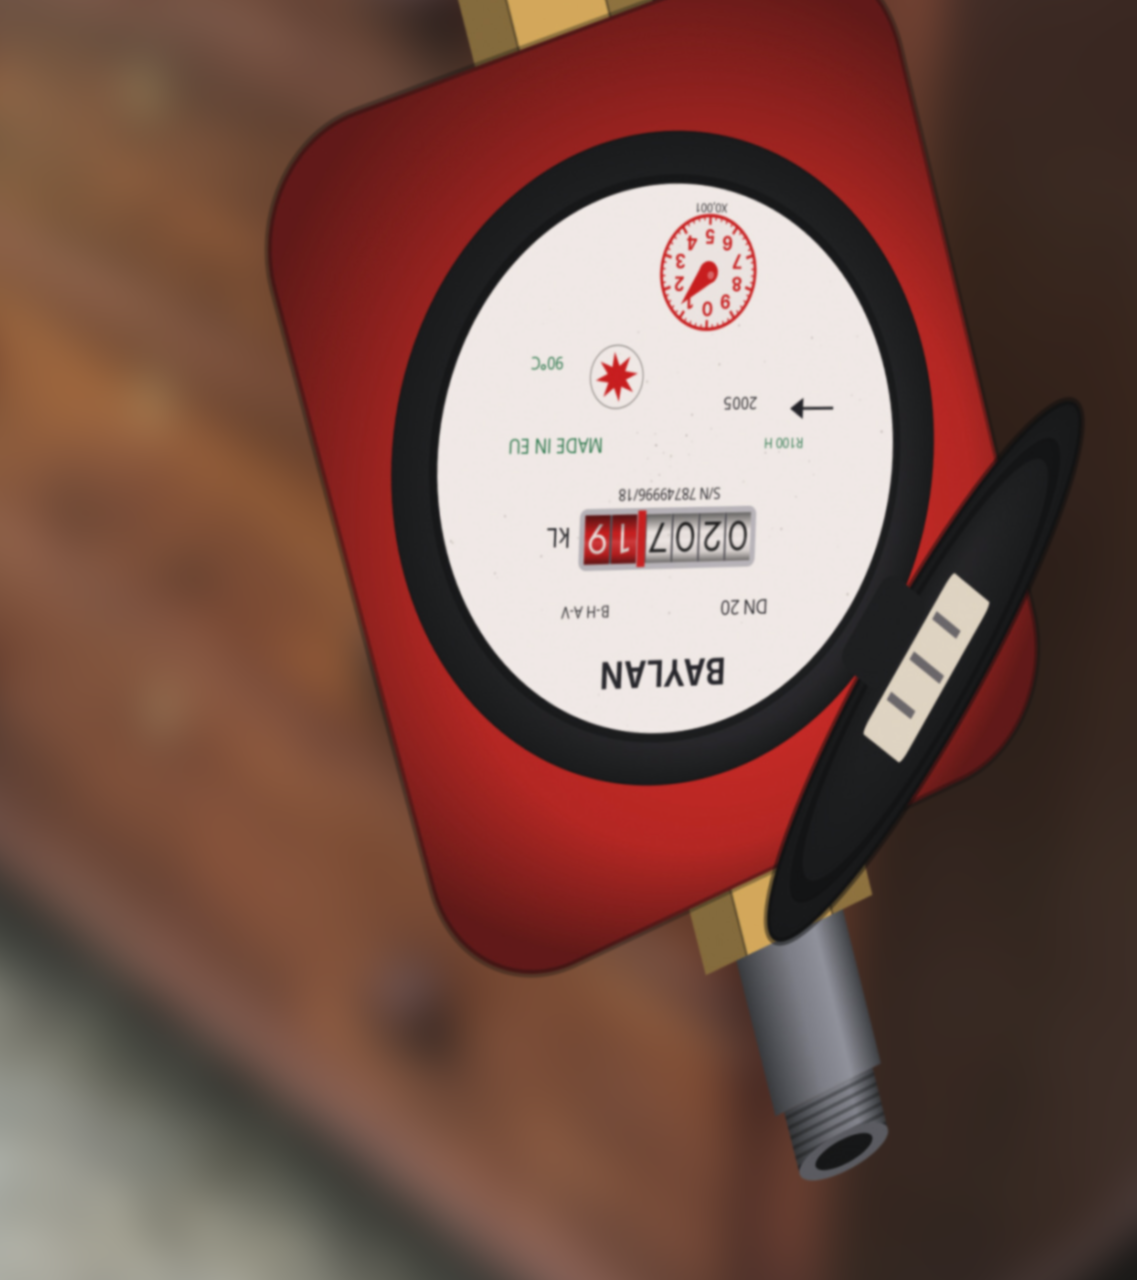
207.191 kL
